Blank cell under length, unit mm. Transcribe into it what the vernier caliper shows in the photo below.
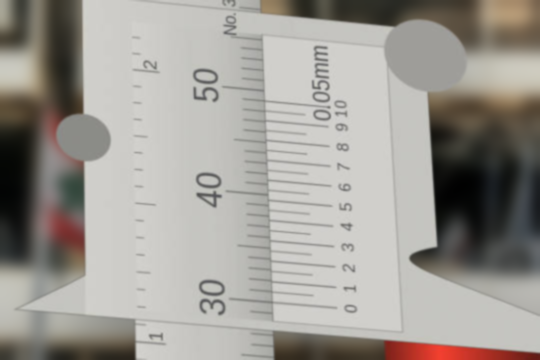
30.0 mm
